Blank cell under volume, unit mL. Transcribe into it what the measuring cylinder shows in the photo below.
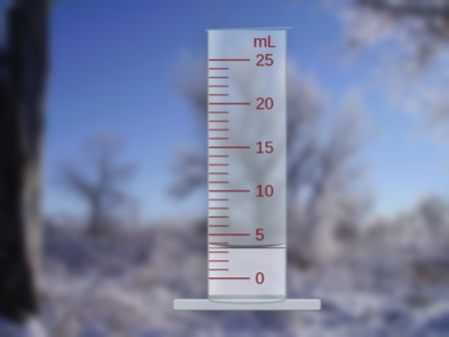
3.5 mL
